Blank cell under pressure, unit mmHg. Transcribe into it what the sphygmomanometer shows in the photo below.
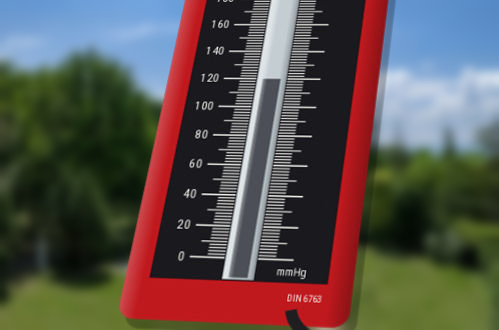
120 mmHg
